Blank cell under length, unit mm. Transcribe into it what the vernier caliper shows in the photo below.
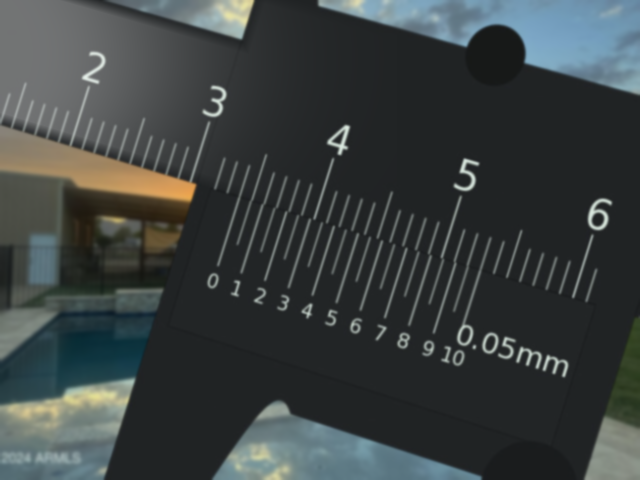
34.0 mm
